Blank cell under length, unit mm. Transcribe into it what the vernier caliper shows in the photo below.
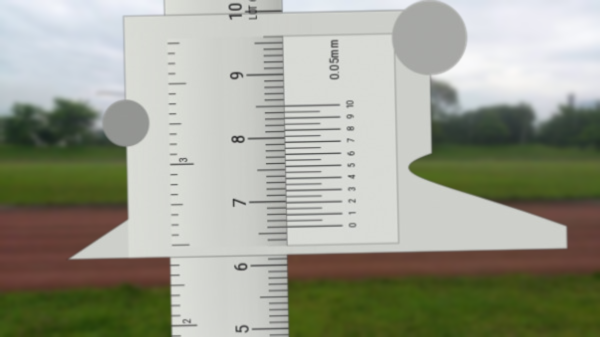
66.0 mm
